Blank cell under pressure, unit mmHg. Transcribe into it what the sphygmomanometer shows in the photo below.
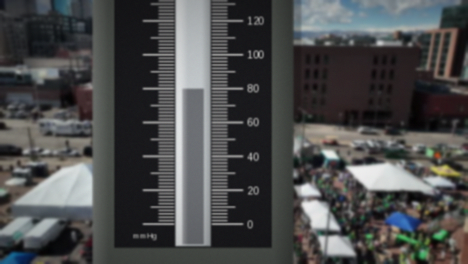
80 mmHg
